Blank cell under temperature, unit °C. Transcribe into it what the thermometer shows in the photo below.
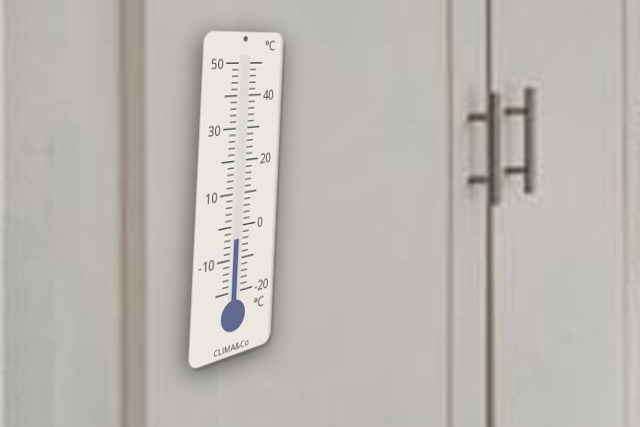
-4 °C
